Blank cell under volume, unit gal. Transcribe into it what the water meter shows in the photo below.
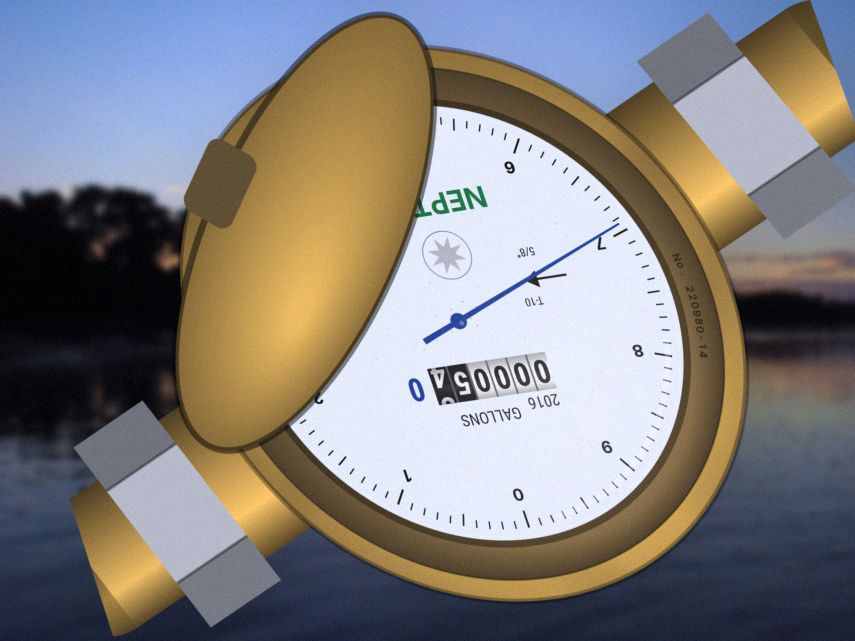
536.9 gal
